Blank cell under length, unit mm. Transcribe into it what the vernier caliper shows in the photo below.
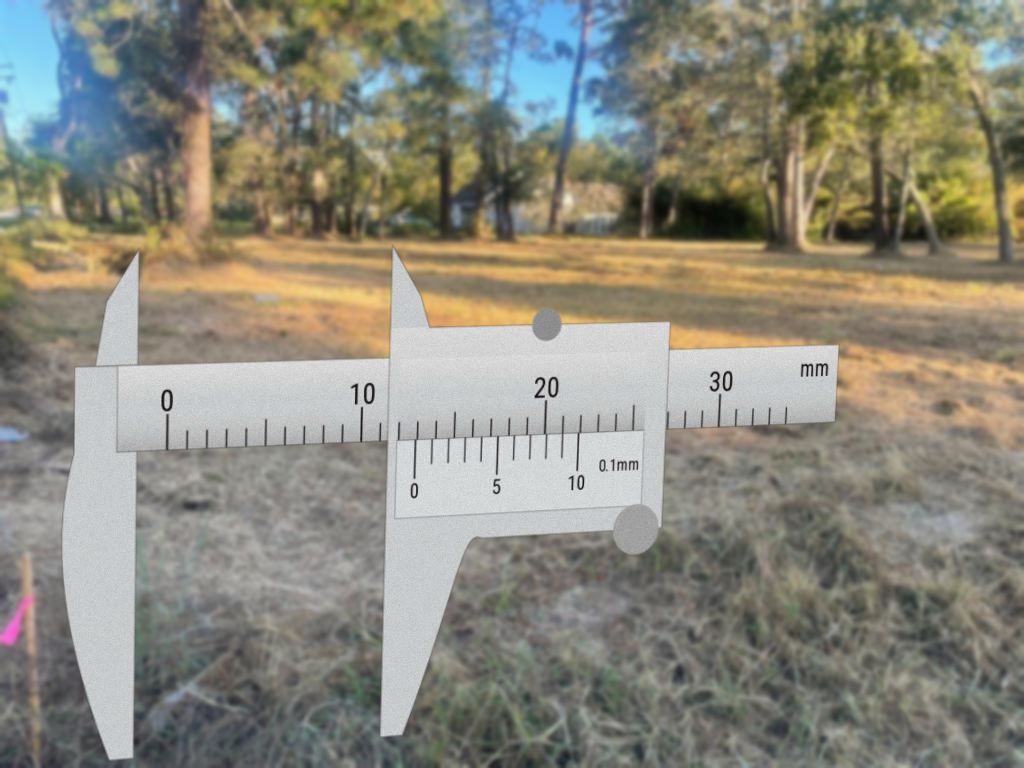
12.9 mm
